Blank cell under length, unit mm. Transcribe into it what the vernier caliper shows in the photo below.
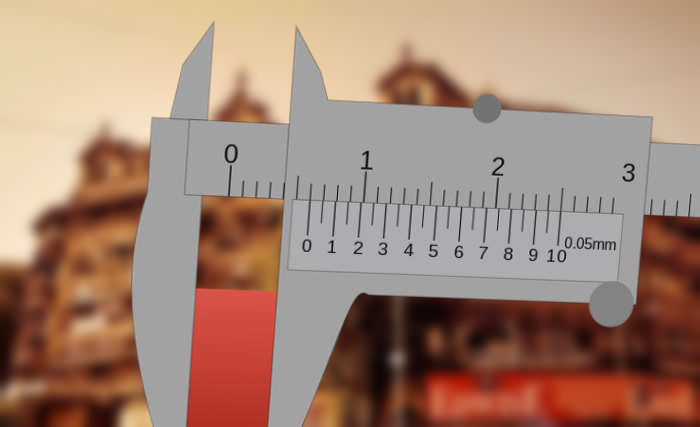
6.0 mm
